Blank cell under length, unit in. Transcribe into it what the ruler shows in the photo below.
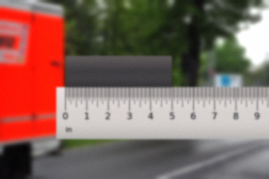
5 in
